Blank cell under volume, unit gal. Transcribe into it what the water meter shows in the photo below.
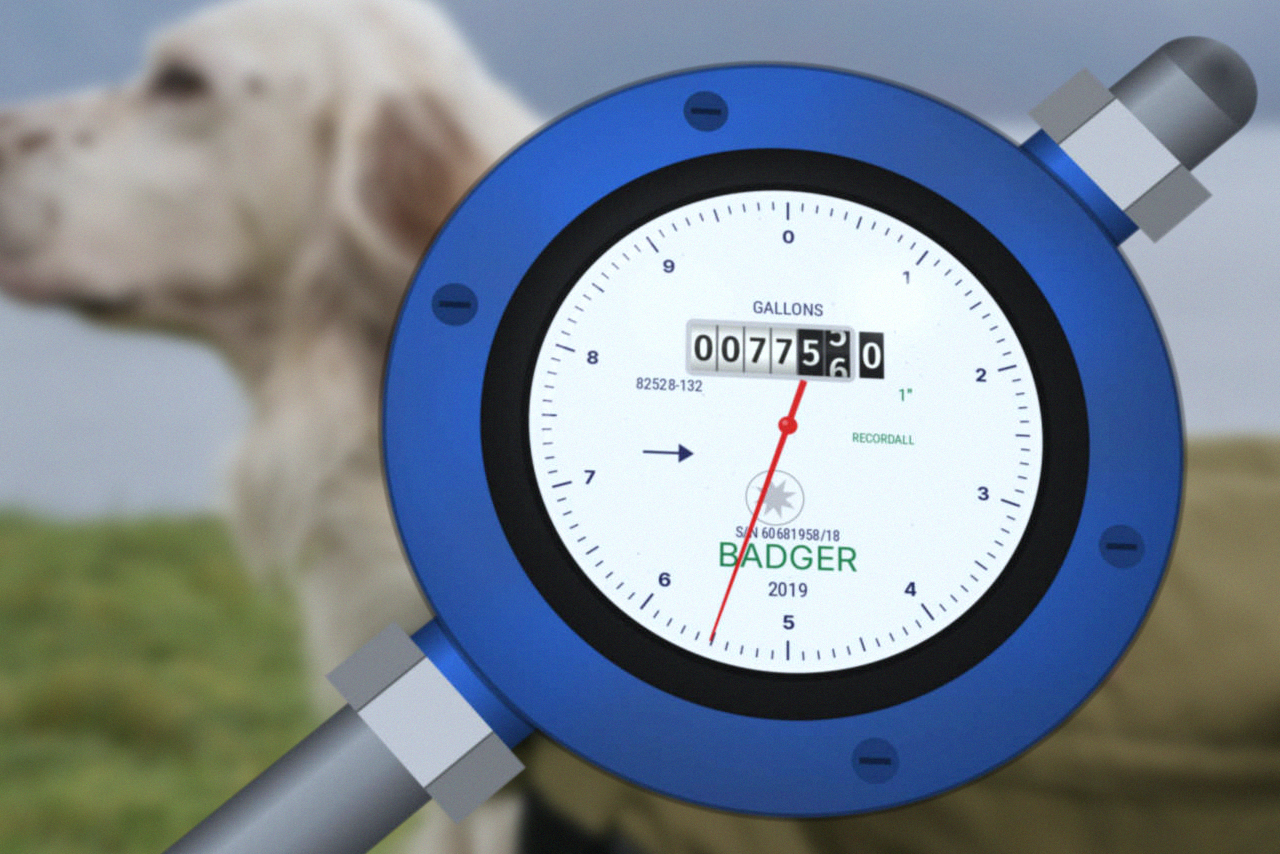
77555.5 gal
